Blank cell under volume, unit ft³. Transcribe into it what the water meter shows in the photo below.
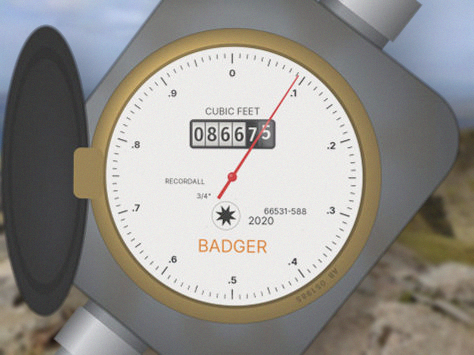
86675.09 ft³
